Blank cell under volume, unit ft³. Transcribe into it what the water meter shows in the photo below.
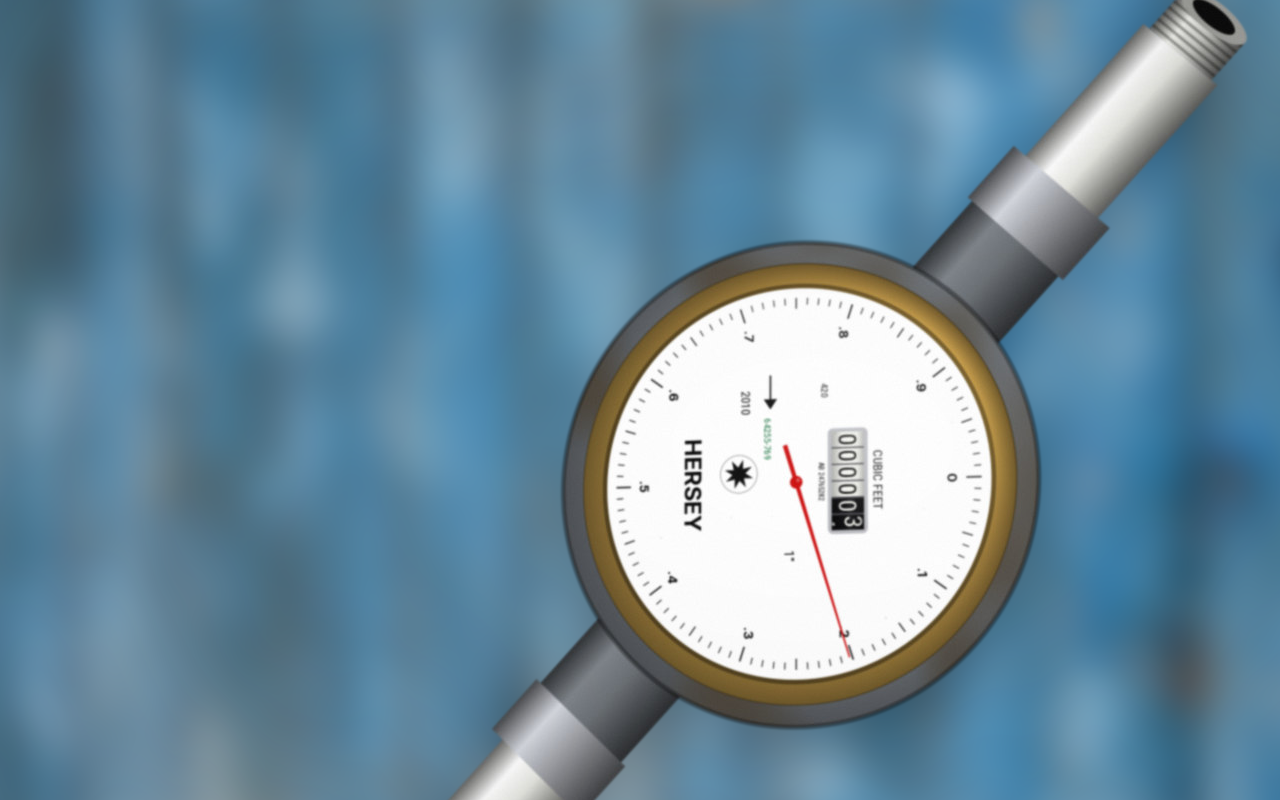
3.20 ft³
